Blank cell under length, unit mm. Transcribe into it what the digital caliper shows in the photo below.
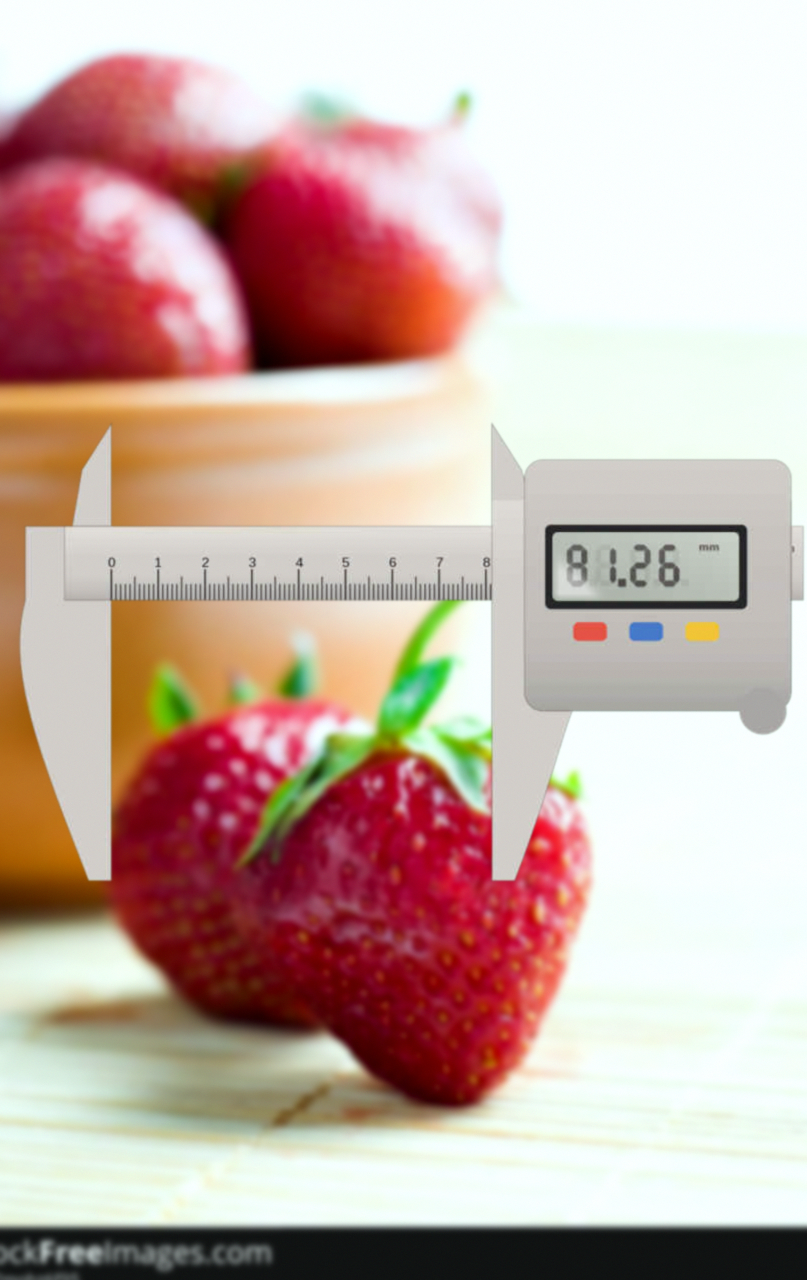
81.26 mm
